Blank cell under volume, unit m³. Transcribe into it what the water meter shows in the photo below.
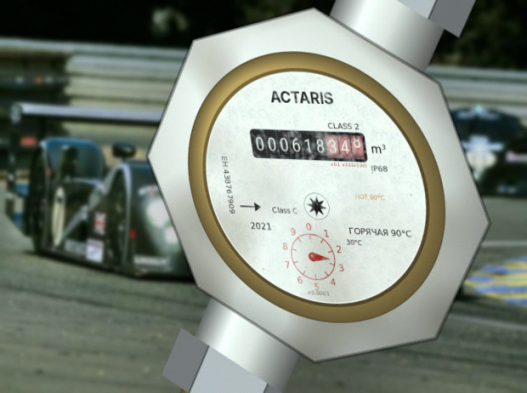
618.3482 m³
